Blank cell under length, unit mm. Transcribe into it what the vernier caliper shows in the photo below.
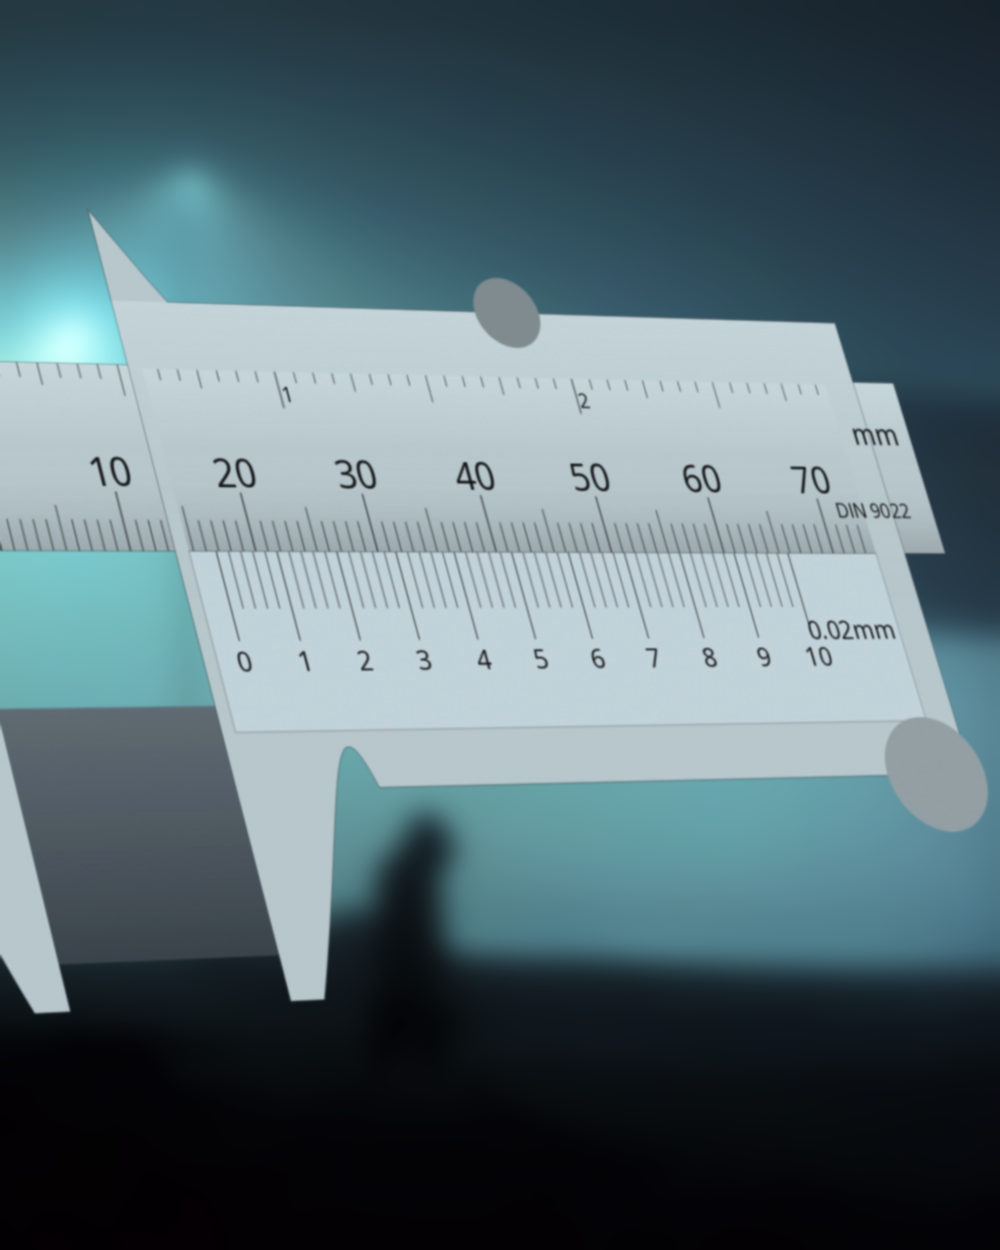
16.8 mm
